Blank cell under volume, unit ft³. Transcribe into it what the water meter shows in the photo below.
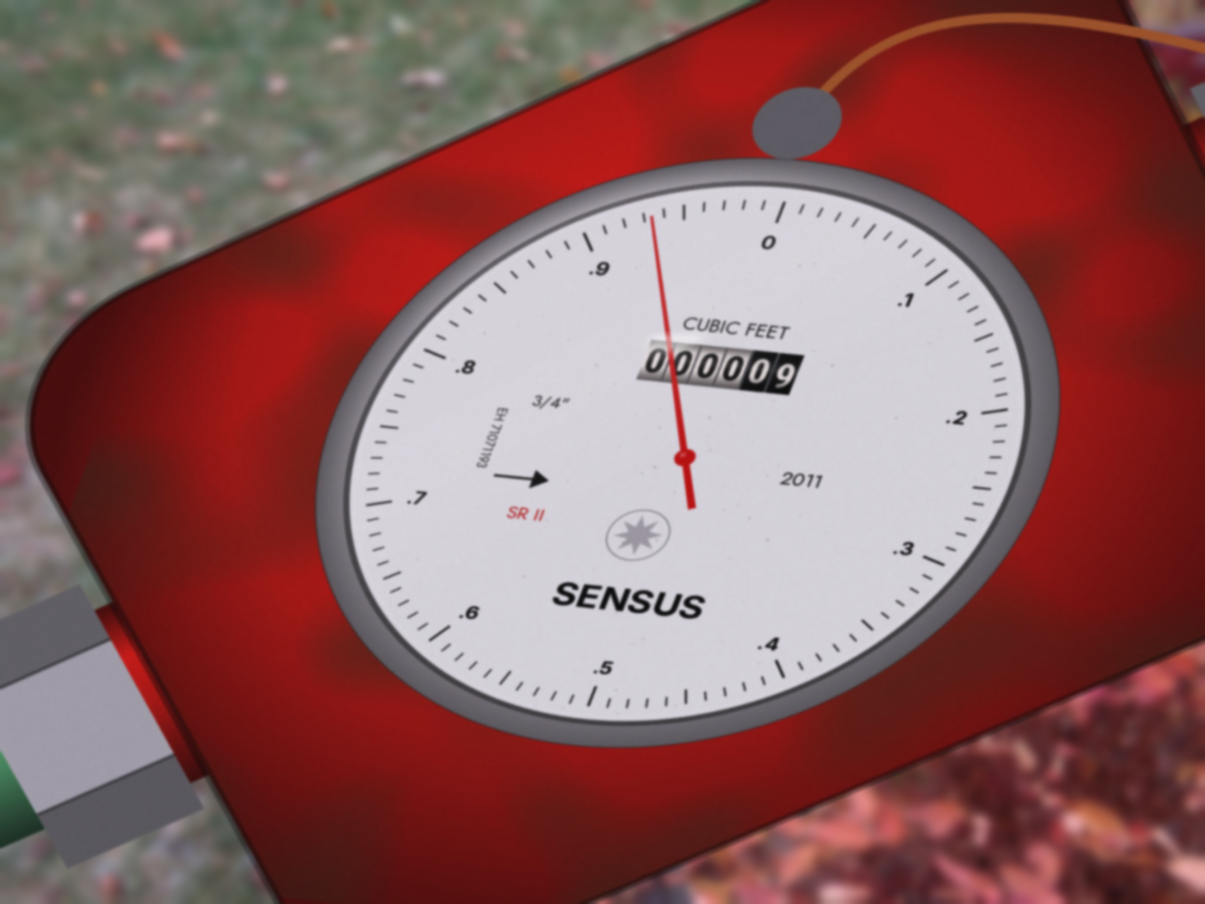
8.93 ft³
